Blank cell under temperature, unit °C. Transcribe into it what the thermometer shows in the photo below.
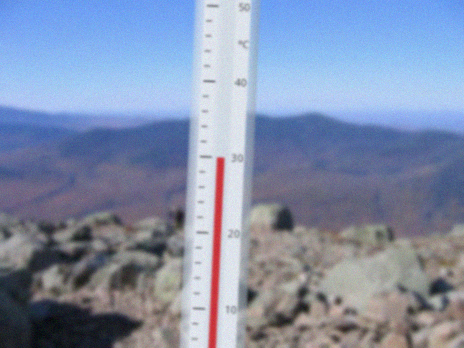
30 °C
